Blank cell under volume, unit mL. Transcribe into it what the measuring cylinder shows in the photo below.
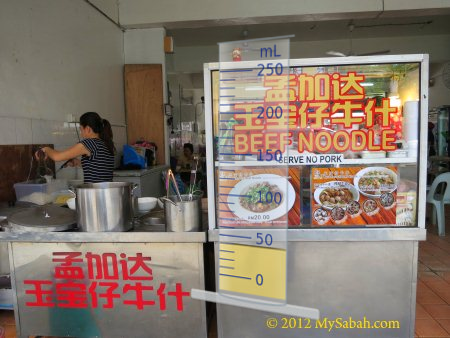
40 mL
